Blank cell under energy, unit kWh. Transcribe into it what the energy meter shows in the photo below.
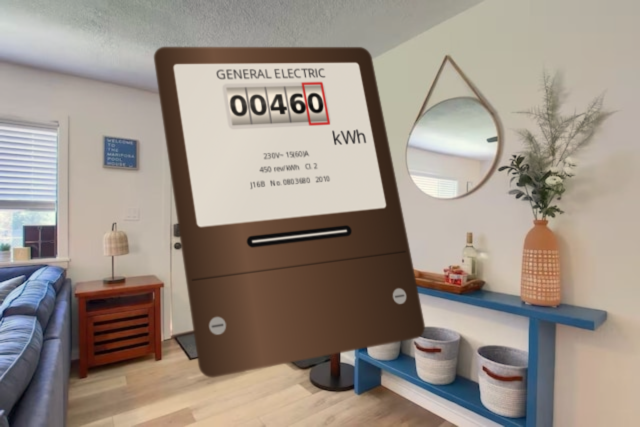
46.0 kWh
